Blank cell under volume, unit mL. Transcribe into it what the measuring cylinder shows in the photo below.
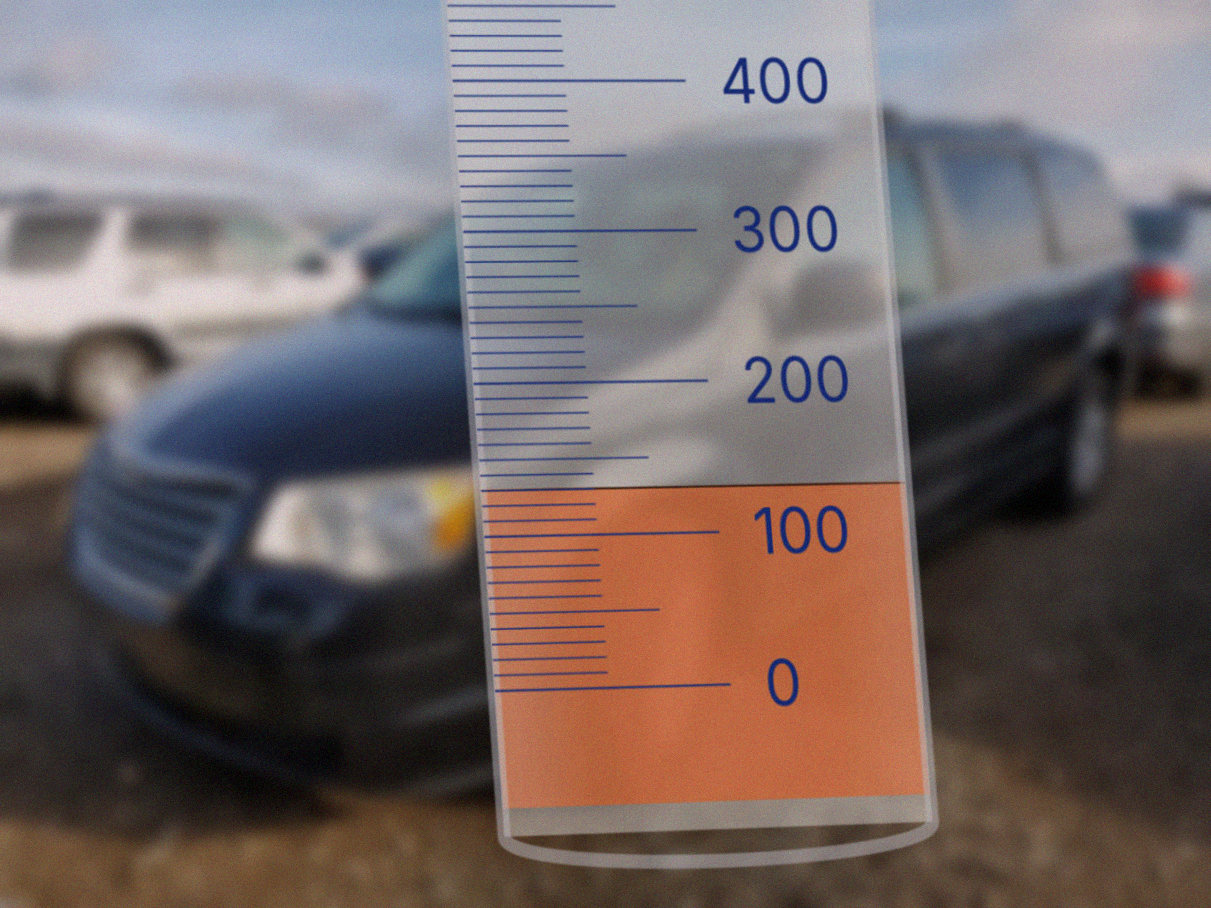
130 mL
